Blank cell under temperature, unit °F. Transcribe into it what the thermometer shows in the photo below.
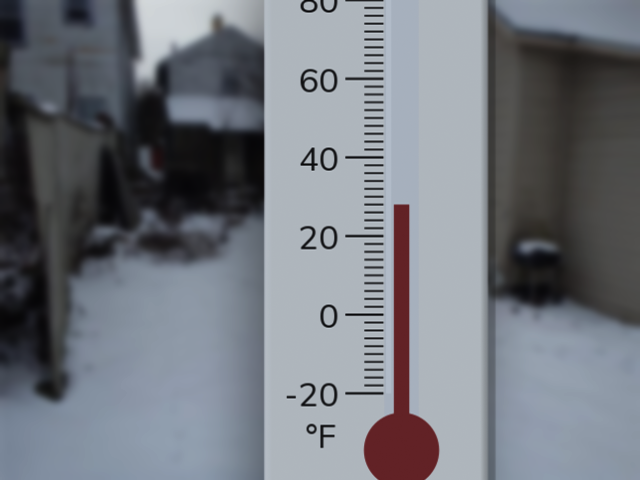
28 °F
